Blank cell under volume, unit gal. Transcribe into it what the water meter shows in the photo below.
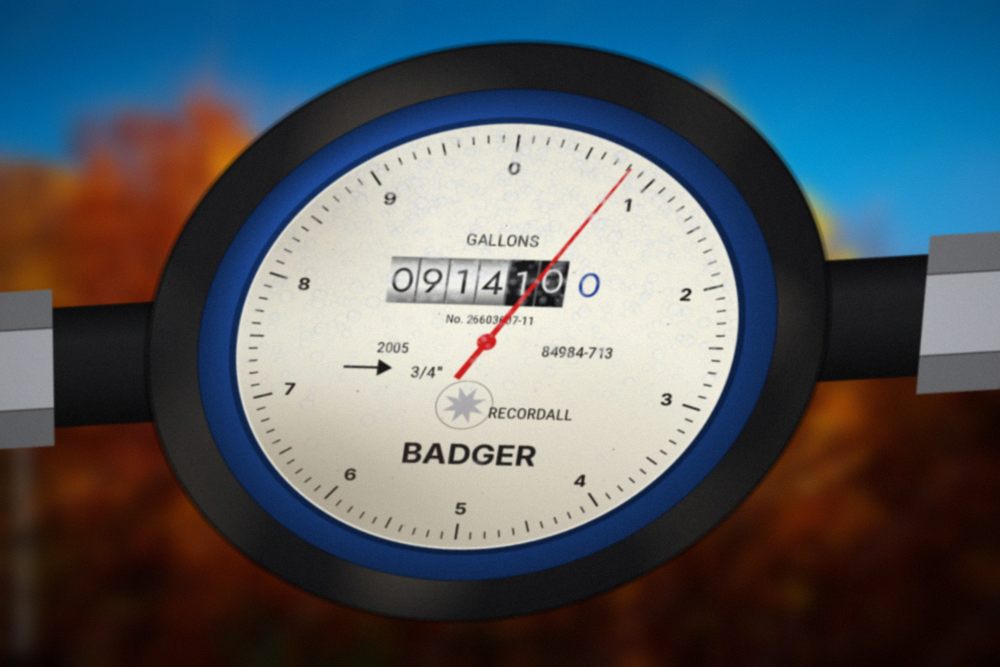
914100.8 gal
